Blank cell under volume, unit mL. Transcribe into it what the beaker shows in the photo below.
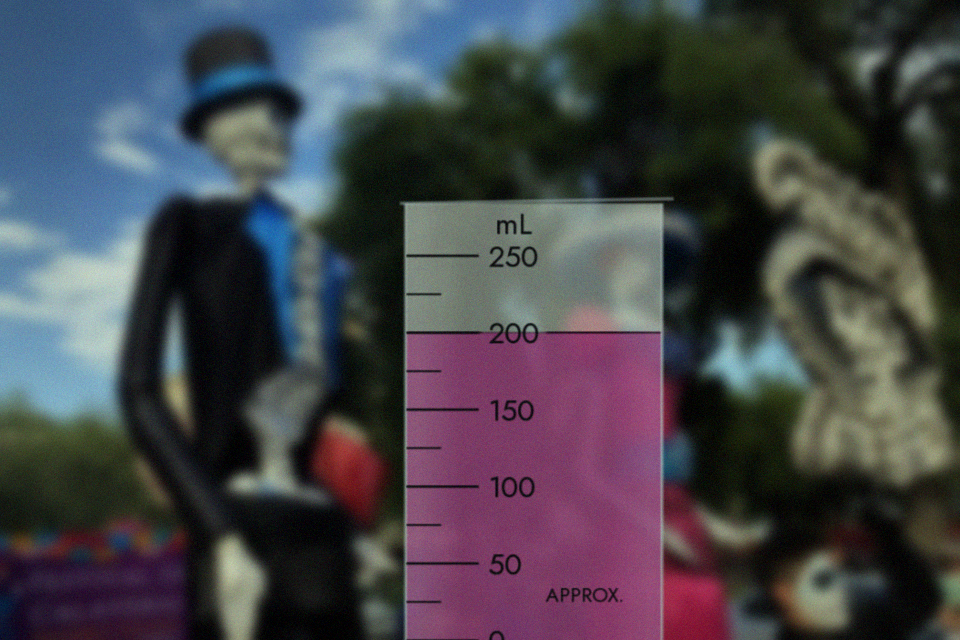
200 mL
